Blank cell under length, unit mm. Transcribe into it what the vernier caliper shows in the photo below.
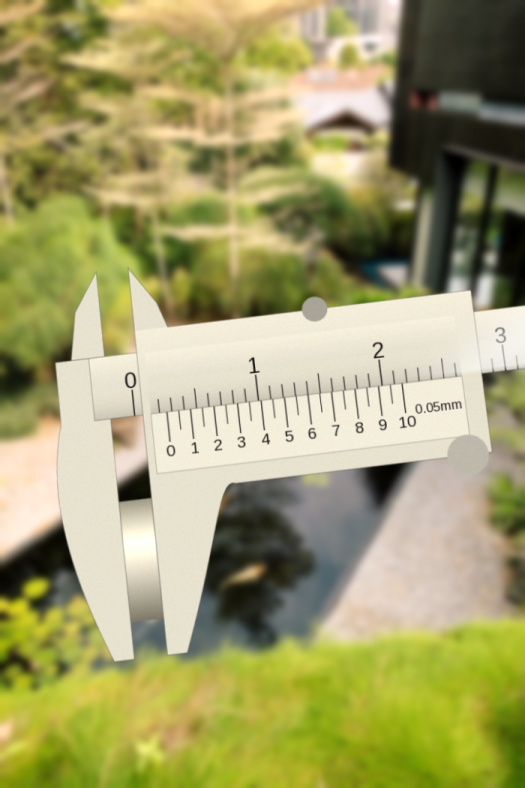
2.6 mm
